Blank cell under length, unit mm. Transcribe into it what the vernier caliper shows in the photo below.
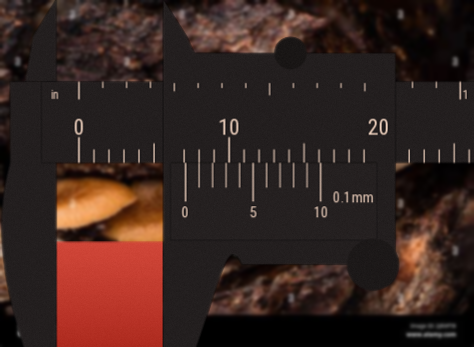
7.1 mm
